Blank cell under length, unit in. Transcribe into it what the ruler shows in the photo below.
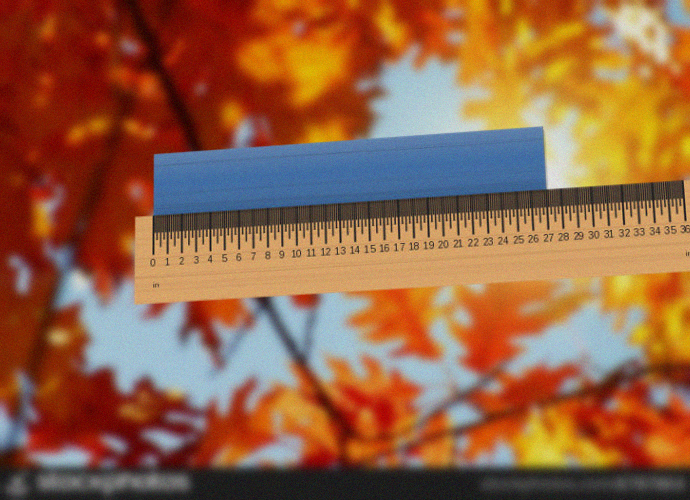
27 in
